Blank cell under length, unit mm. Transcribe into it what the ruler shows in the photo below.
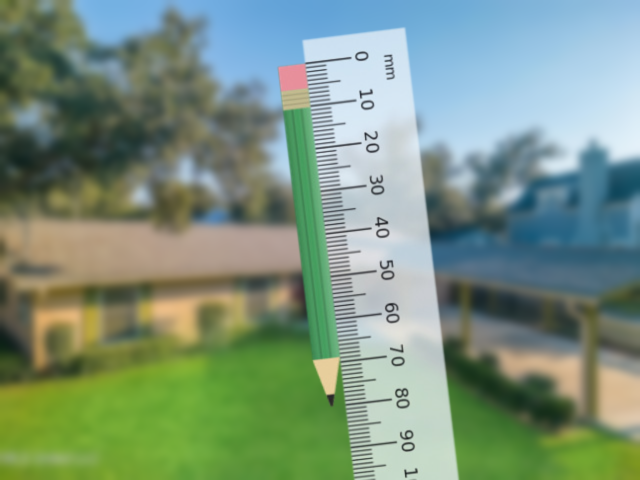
80 mm
